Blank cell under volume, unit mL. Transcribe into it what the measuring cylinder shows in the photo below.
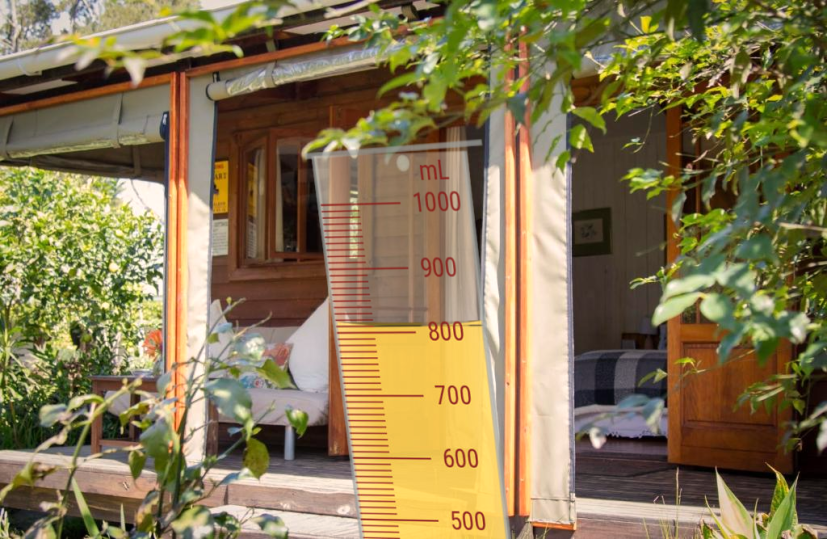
810 mL
